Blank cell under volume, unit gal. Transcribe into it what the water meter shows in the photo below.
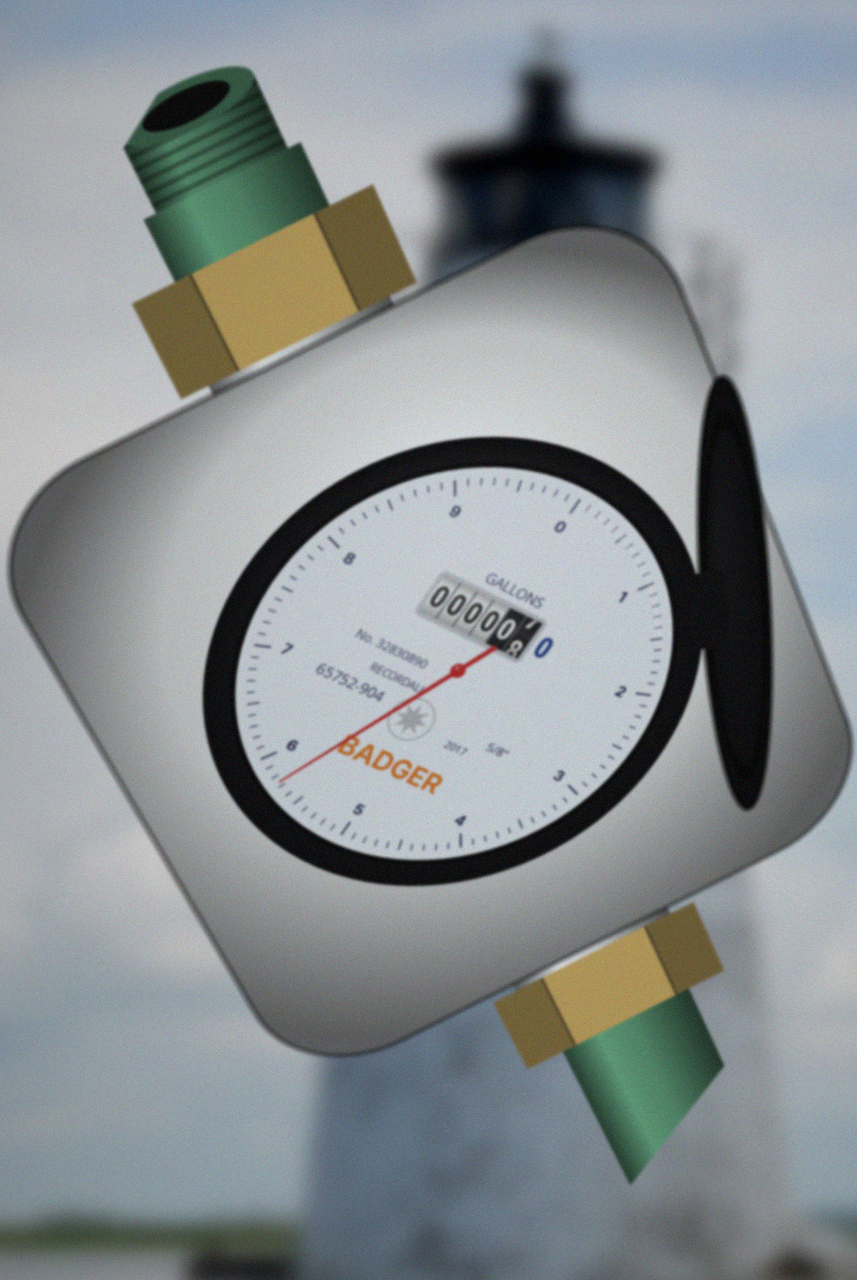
75.7 gal
